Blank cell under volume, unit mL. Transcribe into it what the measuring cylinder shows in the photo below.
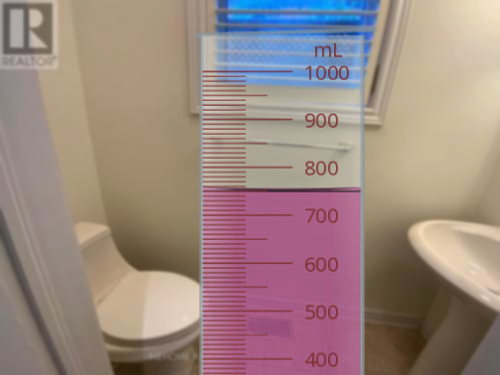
750 mL
